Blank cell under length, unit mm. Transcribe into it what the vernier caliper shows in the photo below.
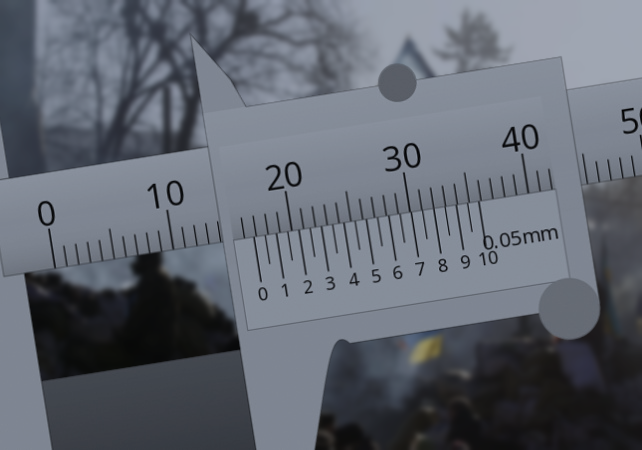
16.8 mm
